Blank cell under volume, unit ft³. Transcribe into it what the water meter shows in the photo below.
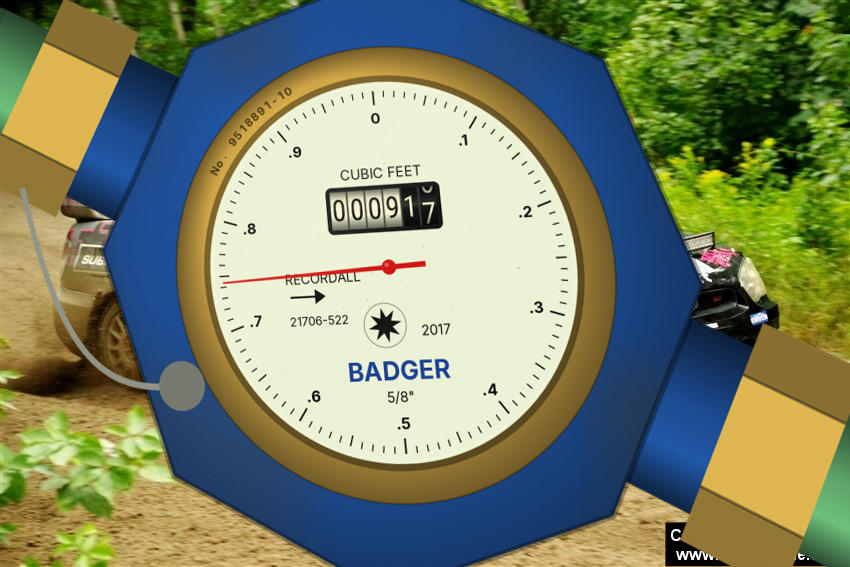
916.74 ft³
